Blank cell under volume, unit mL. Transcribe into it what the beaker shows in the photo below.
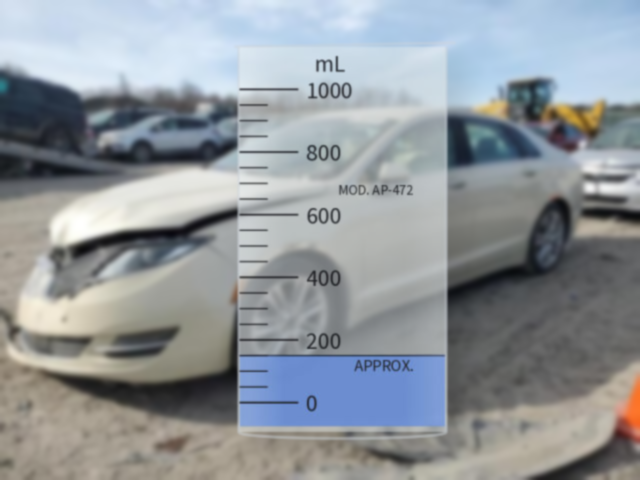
150 mL
